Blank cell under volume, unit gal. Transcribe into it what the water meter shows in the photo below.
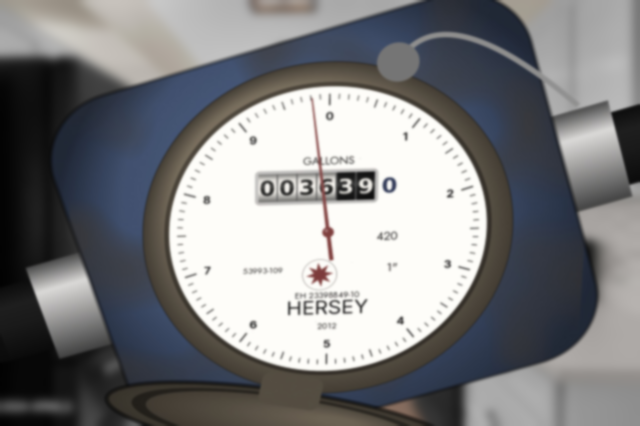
36389.8 gal
